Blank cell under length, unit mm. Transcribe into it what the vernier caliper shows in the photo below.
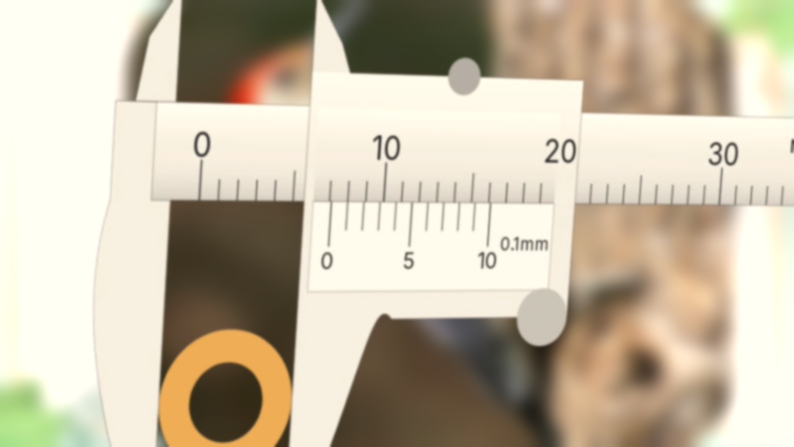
7.1 mm
